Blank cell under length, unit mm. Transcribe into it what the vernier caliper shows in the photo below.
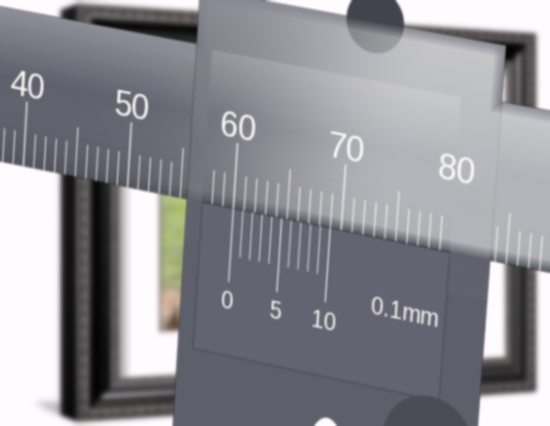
60.0 mm
